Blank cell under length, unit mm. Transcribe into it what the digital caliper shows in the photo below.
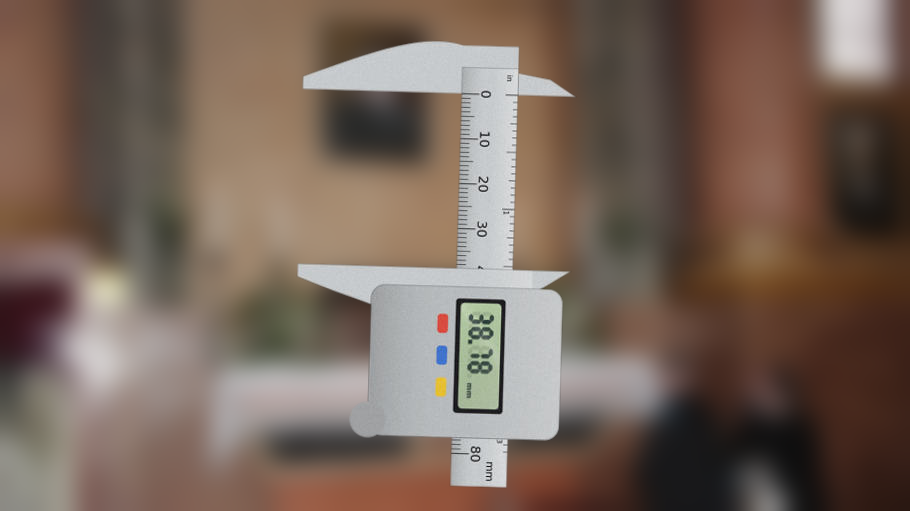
38.78 mm
